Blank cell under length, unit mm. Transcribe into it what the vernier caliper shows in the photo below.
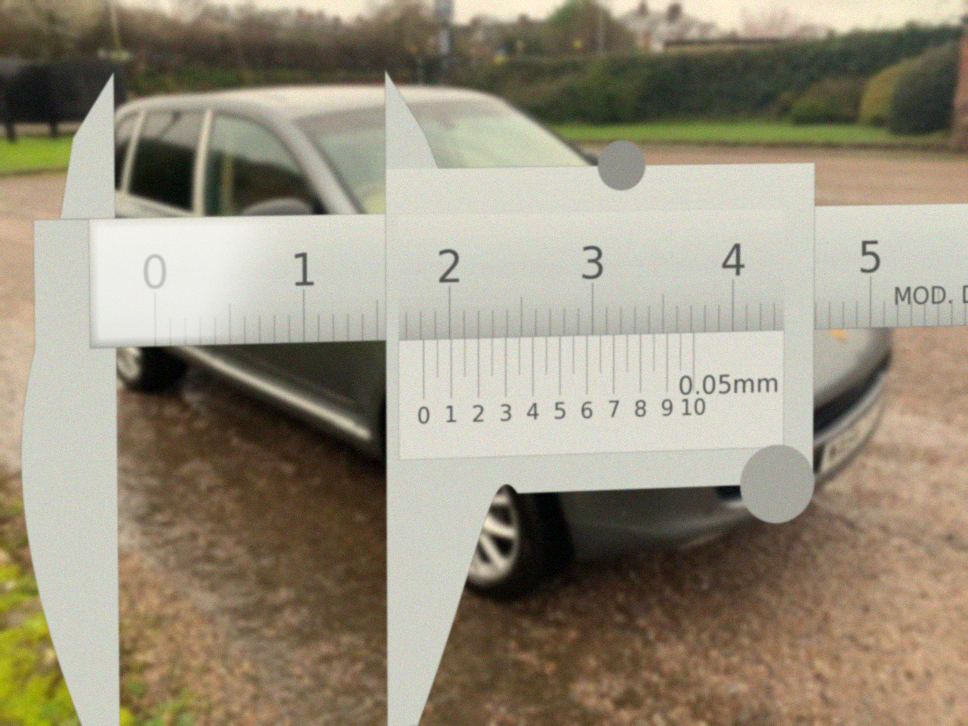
18.2 mm
